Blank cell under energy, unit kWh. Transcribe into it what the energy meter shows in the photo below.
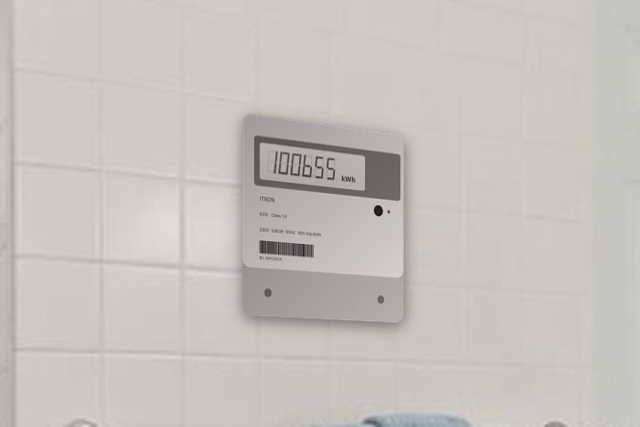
100655 kWh
